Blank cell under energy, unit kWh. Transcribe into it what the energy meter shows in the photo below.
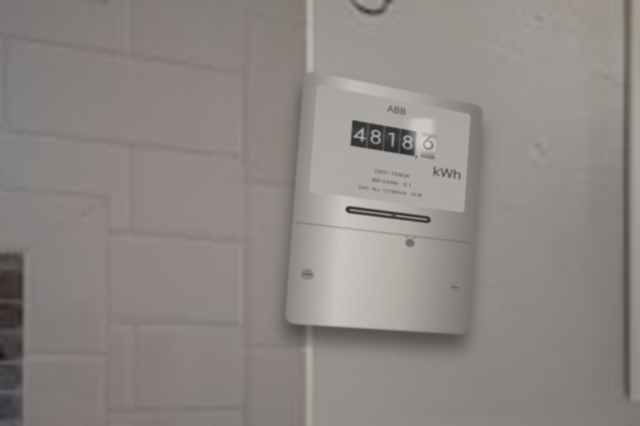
4818.6 kWh
